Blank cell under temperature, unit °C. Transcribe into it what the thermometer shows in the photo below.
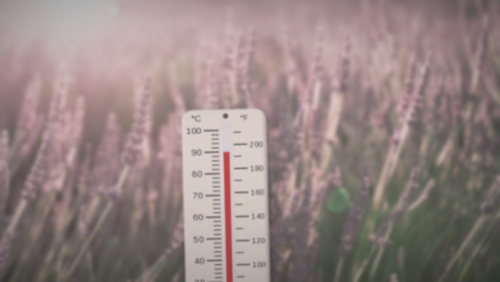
90 °C
